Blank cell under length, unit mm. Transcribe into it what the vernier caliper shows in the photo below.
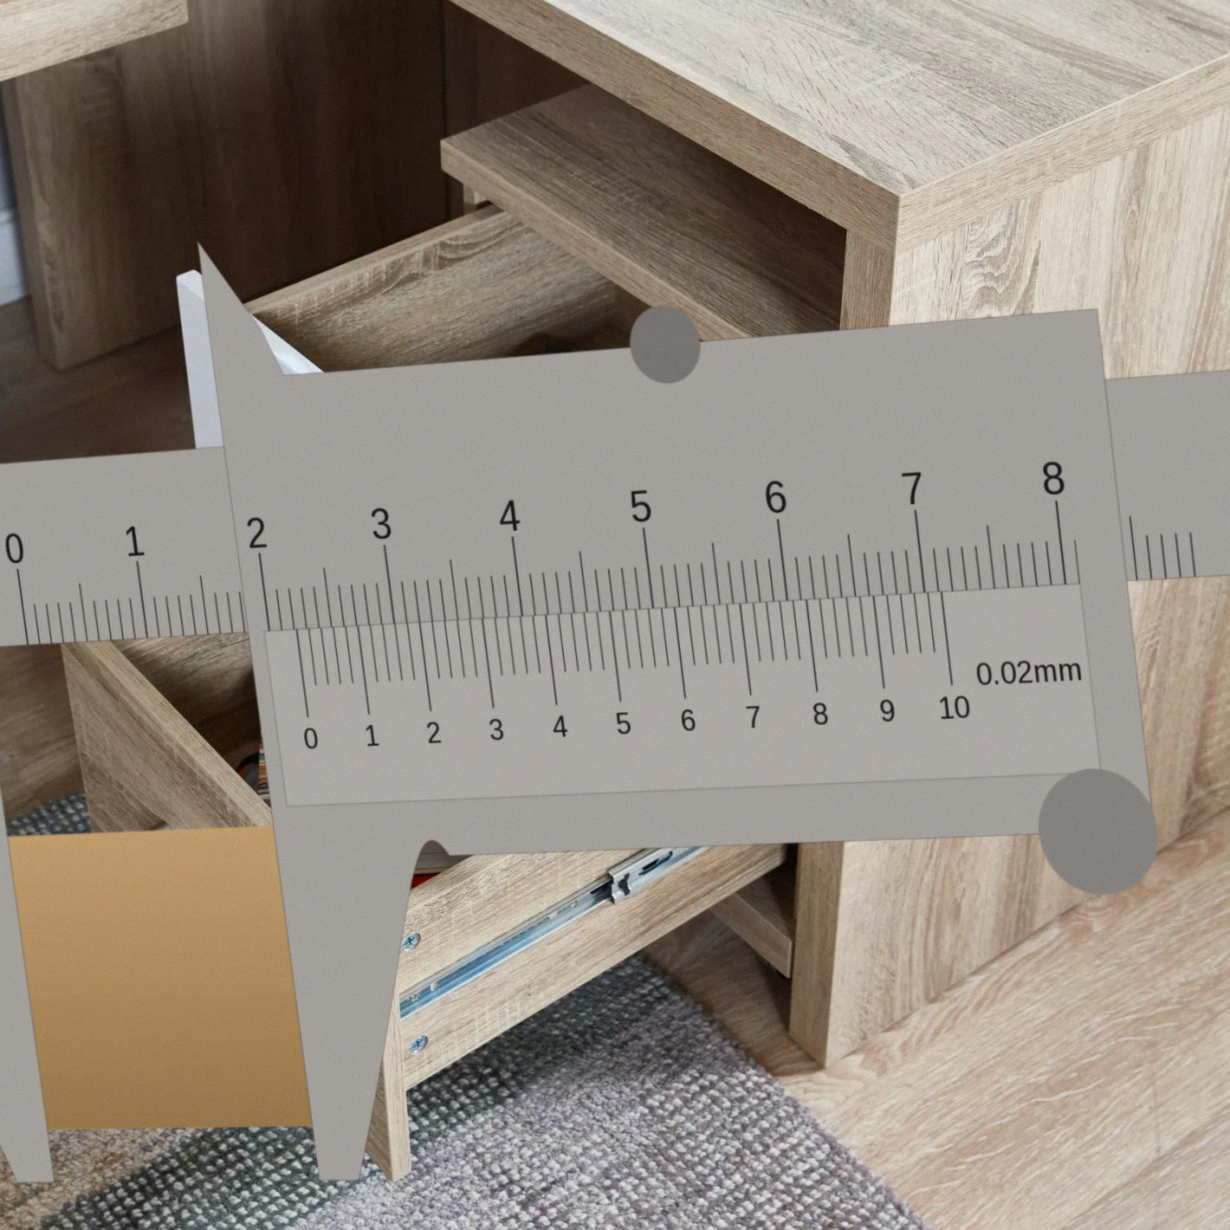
22.2 mm
